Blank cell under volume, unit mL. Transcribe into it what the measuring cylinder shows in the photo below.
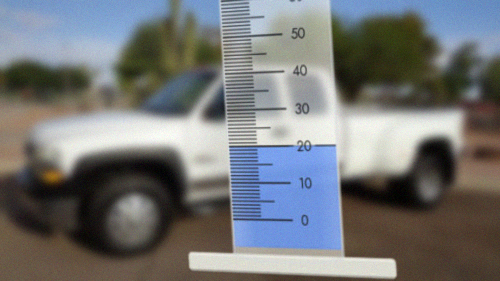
20 mL
